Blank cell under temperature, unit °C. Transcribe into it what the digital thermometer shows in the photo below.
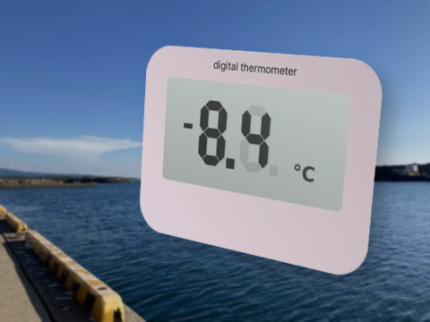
-8.4 °C
